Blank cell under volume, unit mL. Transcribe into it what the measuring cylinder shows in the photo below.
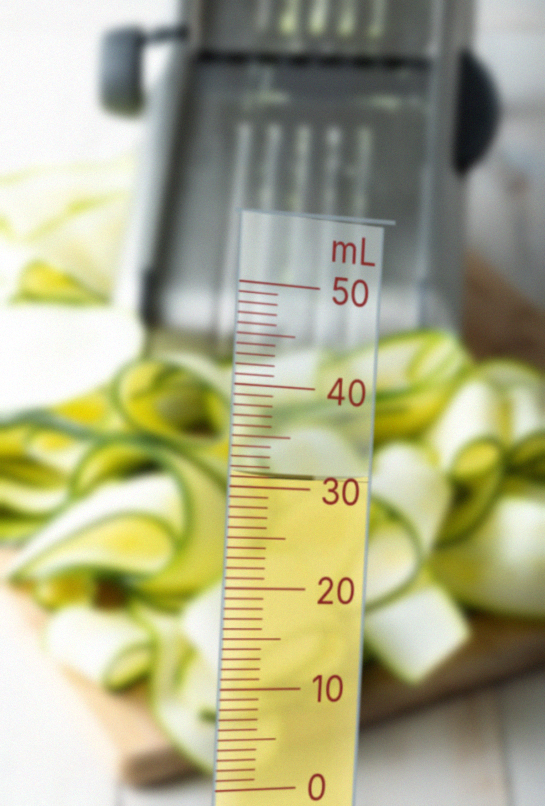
31 mL
